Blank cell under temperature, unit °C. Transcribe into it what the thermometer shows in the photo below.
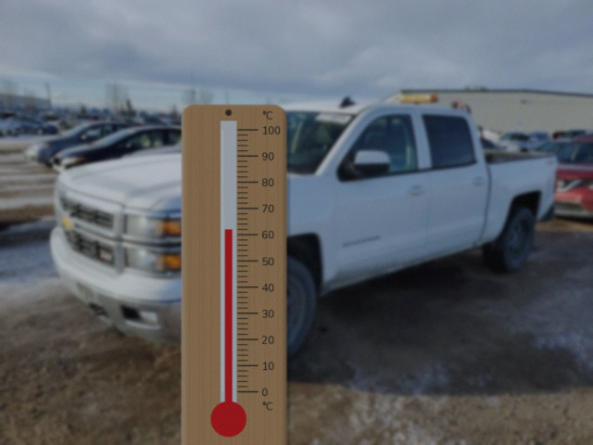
62 °C
